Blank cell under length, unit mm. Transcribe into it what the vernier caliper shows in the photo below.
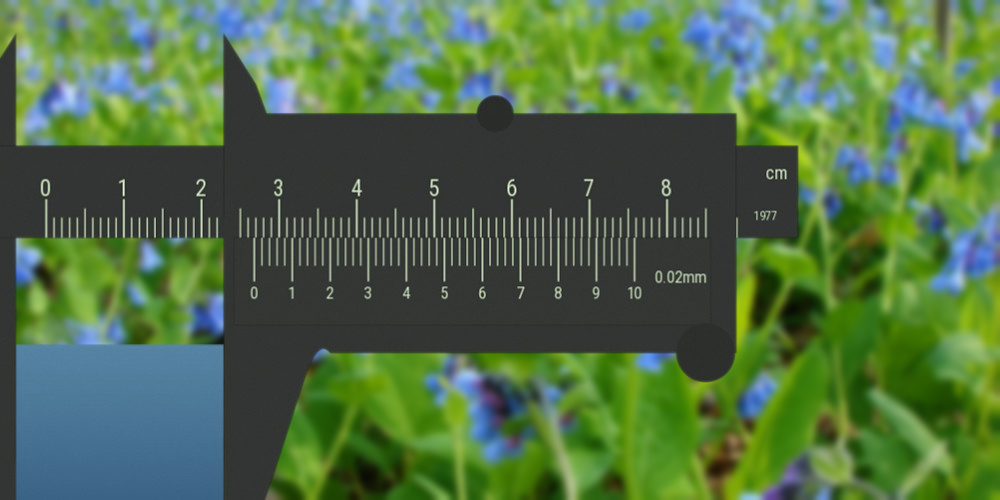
26.8 mm
